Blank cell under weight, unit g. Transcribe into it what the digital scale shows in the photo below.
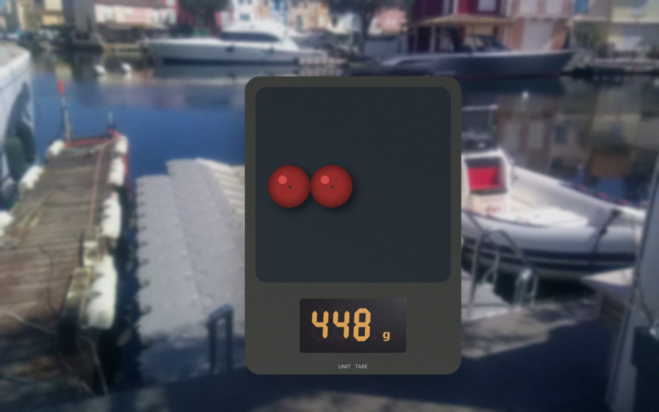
448 g
